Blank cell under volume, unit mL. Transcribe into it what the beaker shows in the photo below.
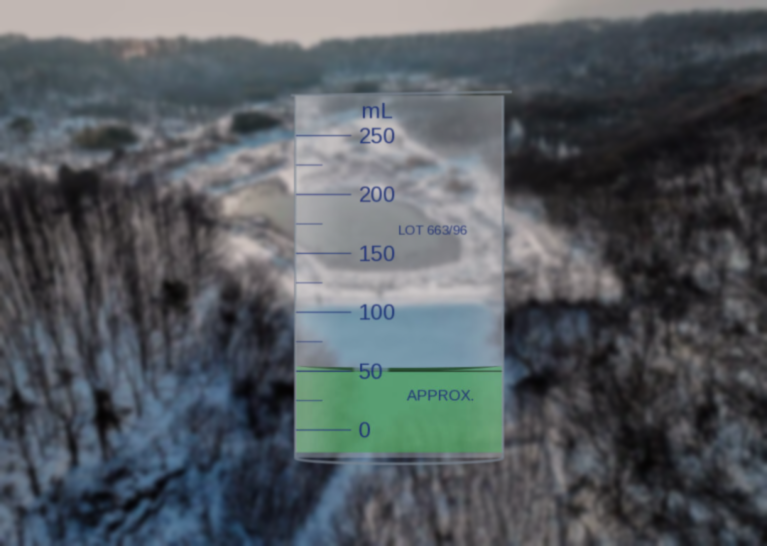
50 mL
